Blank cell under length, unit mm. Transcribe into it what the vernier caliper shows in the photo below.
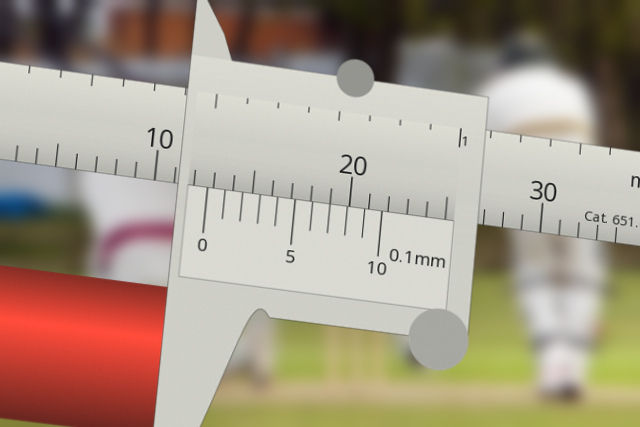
12.7 mm
